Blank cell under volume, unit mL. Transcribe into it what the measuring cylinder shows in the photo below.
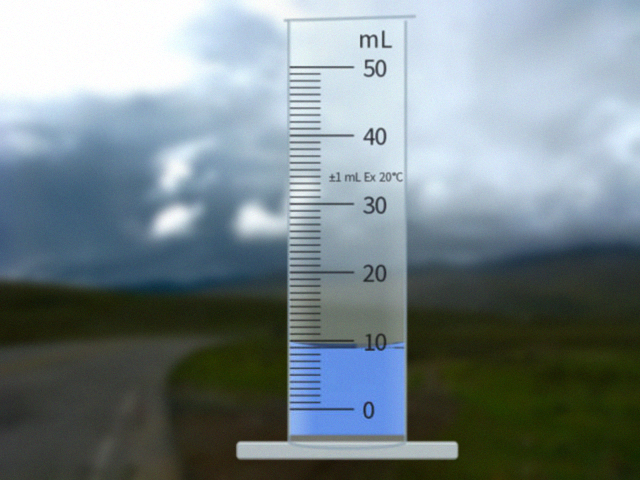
9 mL
